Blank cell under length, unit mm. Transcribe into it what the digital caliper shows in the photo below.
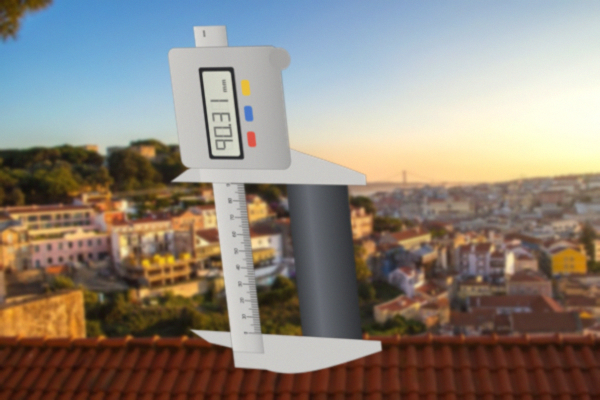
90.31 mm
